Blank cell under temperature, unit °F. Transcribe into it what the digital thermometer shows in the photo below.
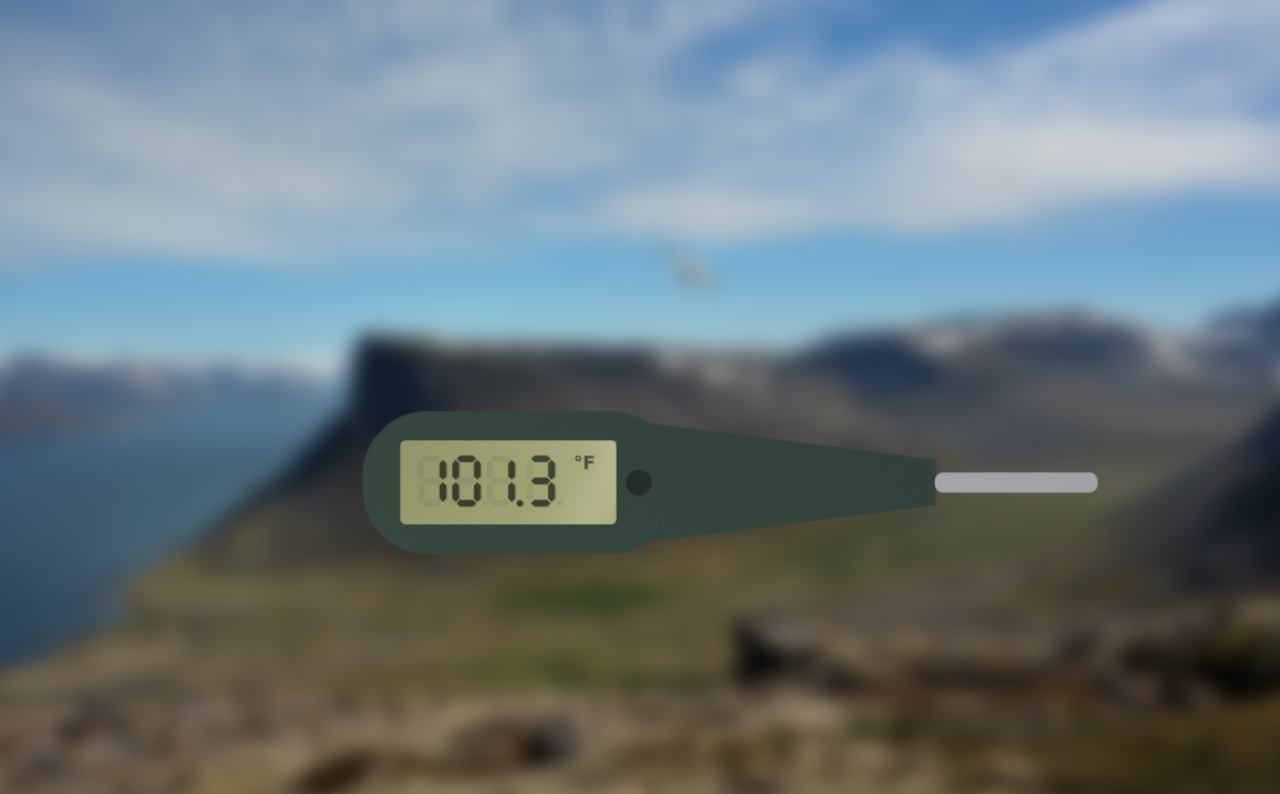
101.3 °F
